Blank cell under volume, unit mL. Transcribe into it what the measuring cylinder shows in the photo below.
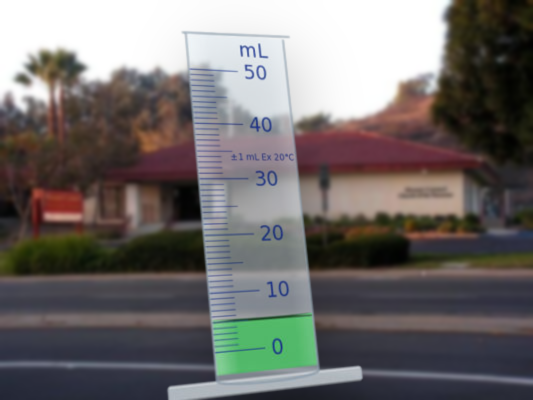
5 mL
